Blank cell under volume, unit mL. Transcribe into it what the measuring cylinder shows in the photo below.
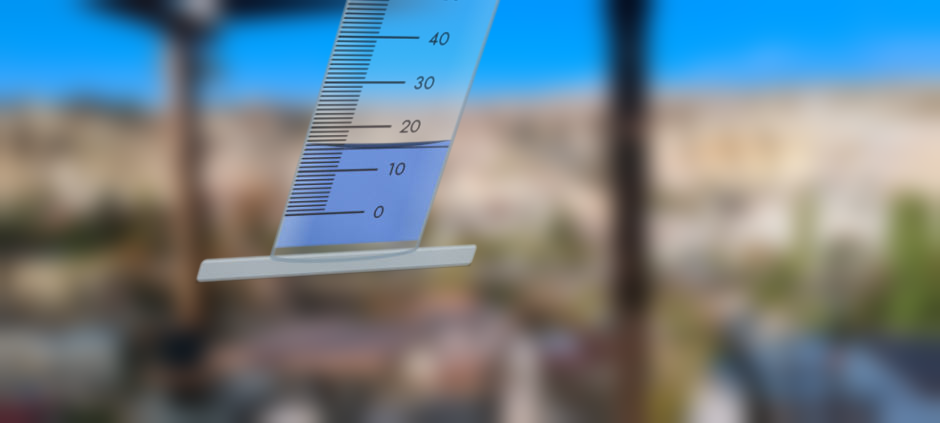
15 mL
